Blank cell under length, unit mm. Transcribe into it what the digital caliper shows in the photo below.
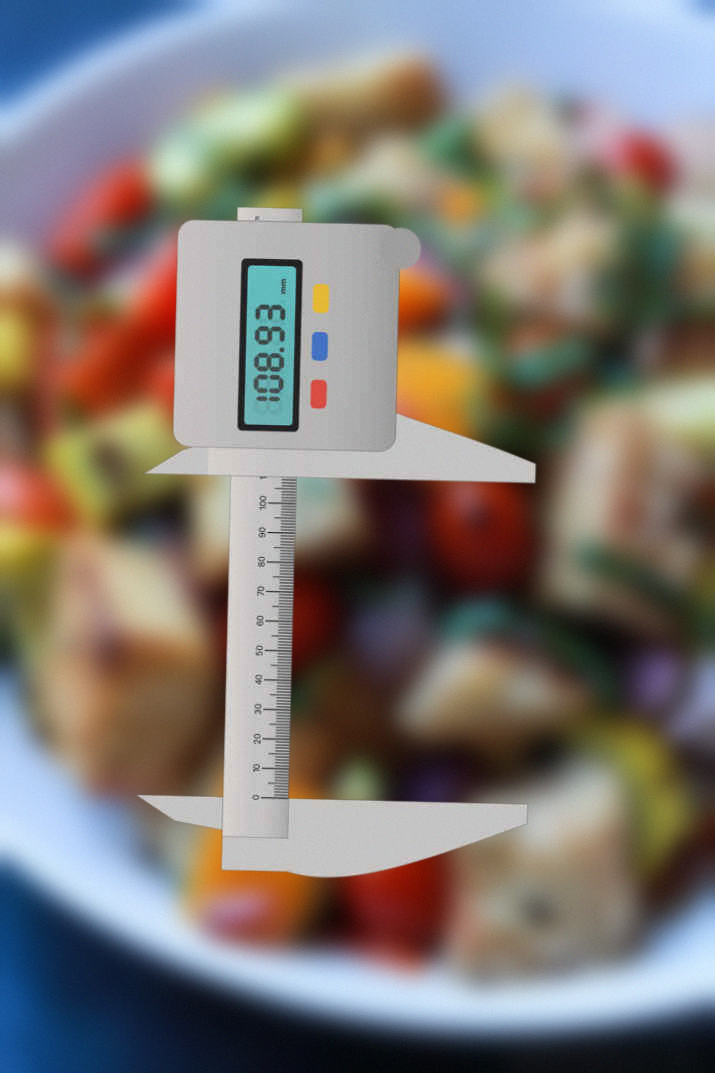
108.93 mm
